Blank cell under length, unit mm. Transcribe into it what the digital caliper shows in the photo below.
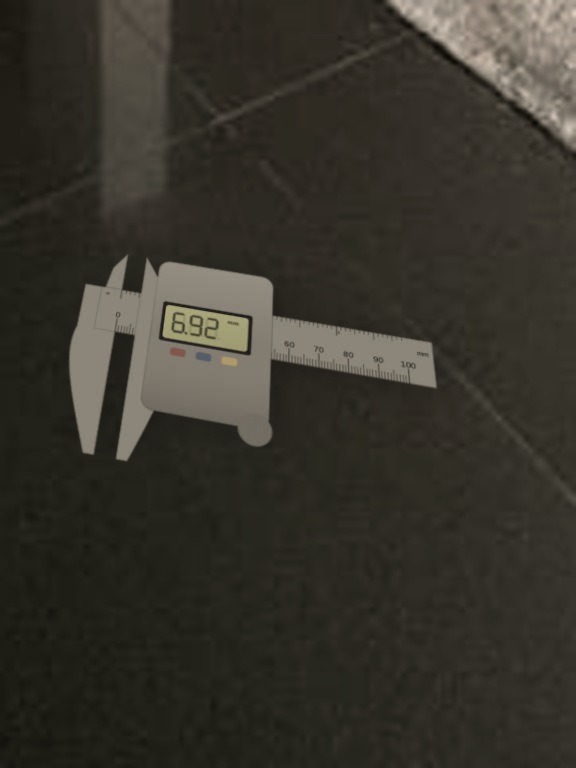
6.92 mm
